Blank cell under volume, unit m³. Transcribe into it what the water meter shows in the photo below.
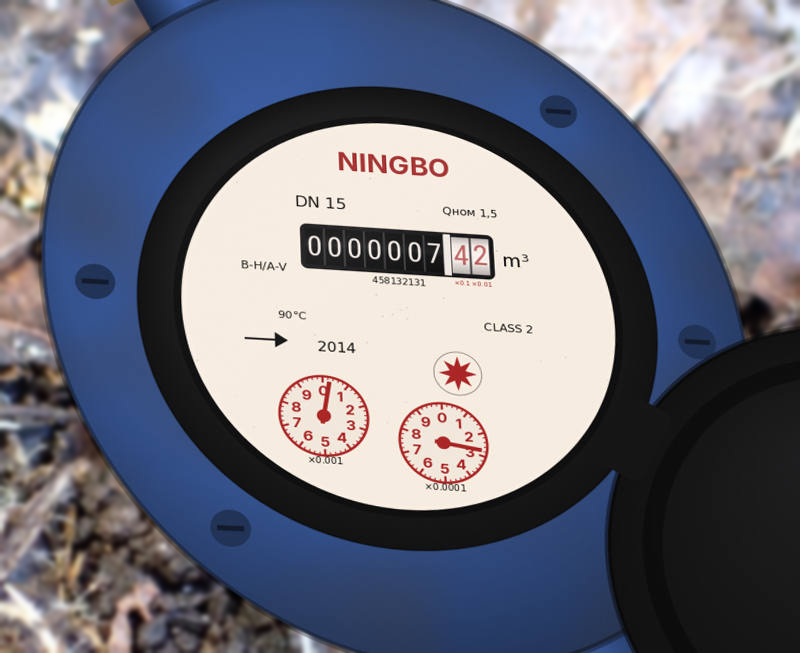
7.4202 m³
